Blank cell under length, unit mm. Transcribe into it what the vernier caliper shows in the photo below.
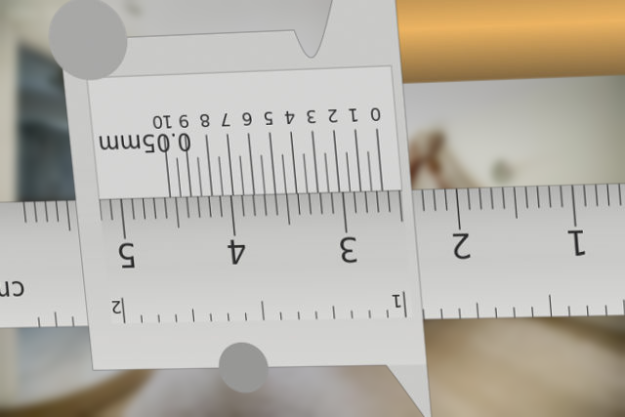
26.5 mm
